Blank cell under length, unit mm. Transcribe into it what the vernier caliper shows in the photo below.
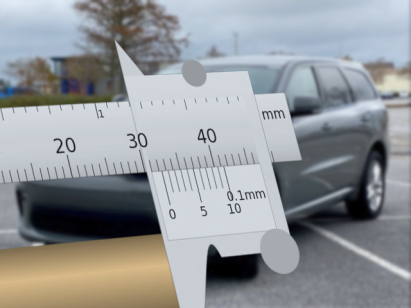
32.4 mm
